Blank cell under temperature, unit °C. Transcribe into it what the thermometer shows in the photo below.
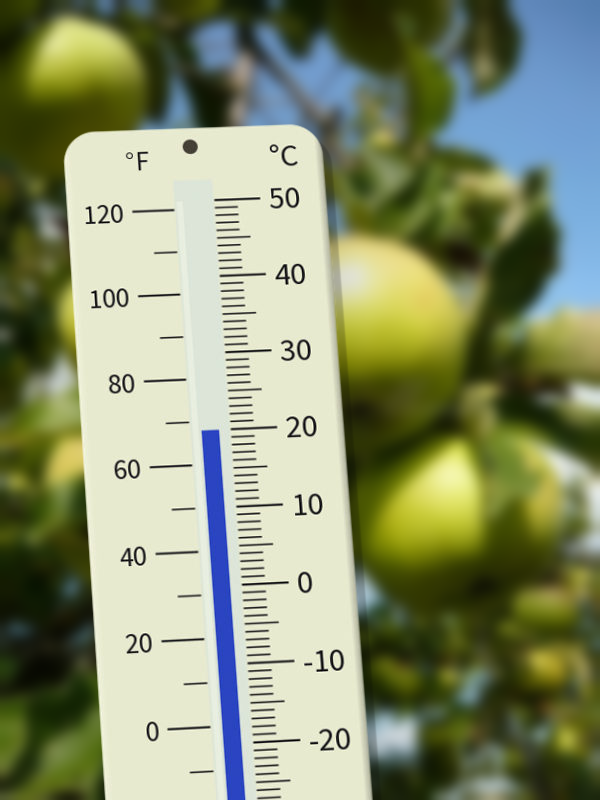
20 °C
